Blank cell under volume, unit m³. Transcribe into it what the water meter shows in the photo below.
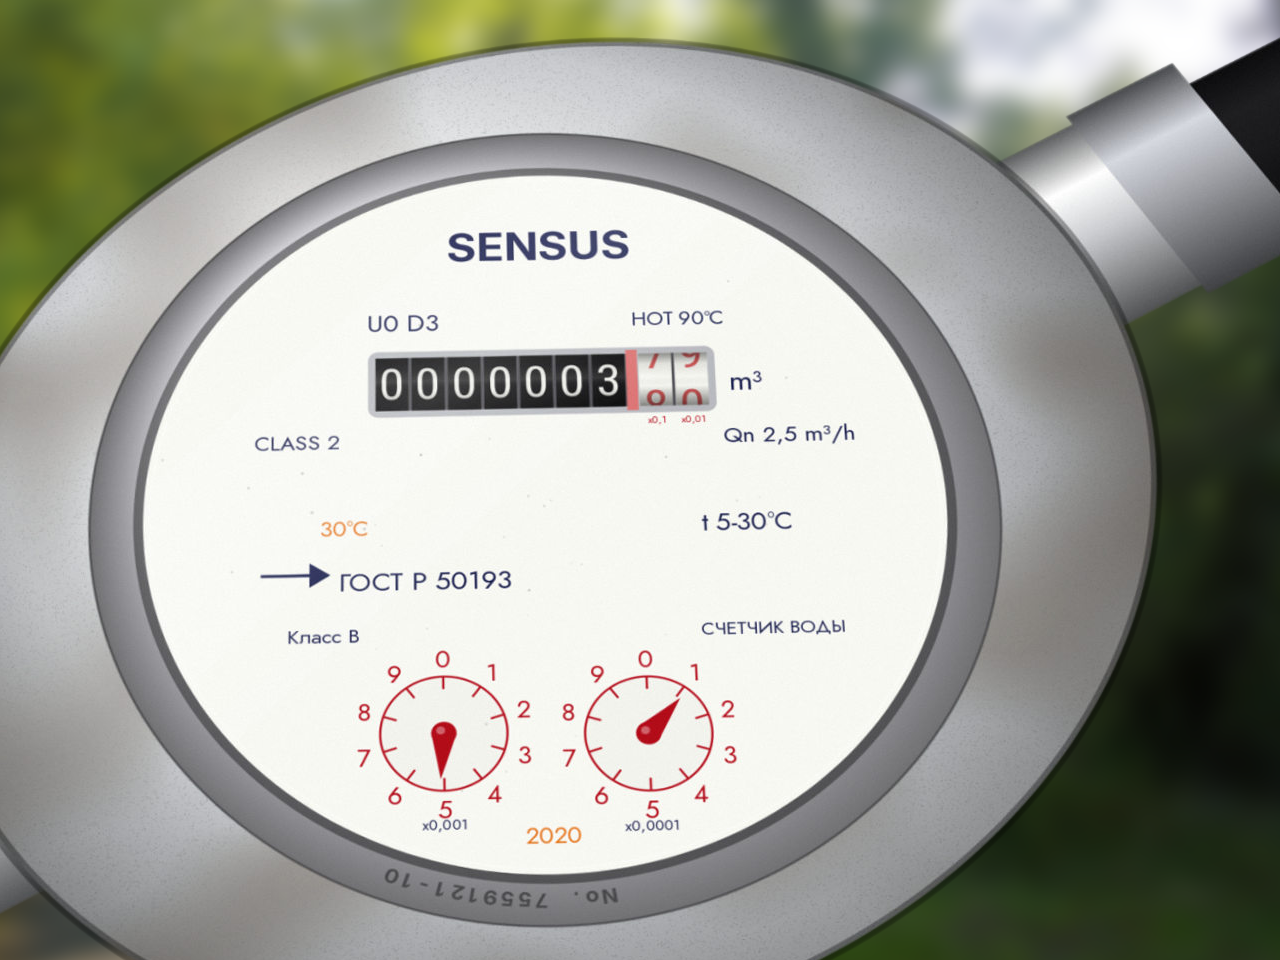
3.7951 m³
